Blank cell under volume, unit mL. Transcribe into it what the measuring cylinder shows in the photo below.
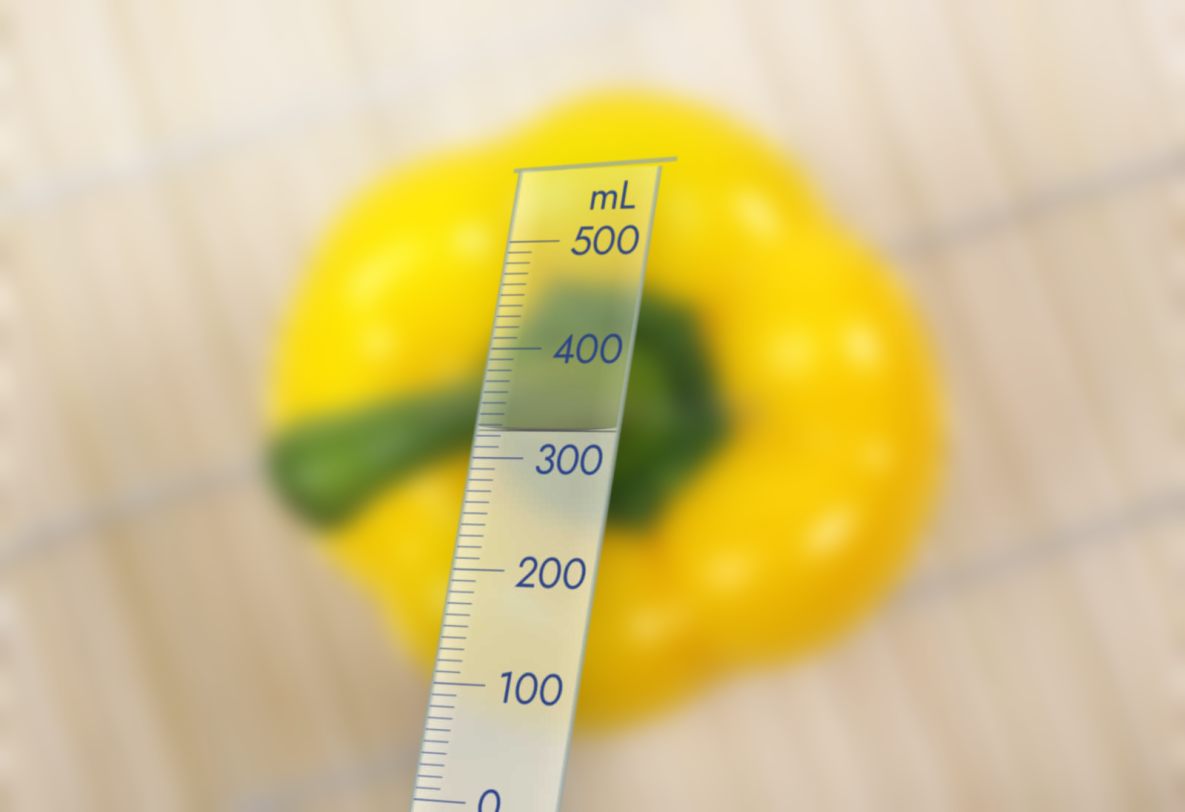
325 mL
